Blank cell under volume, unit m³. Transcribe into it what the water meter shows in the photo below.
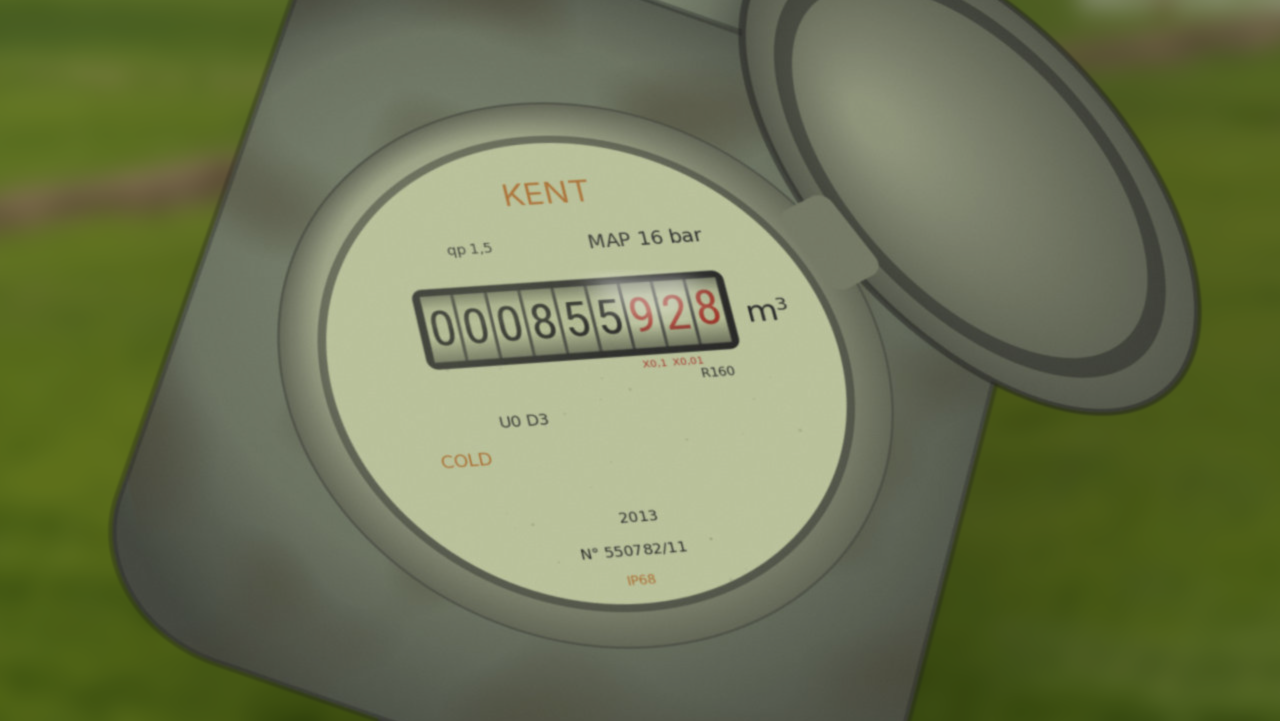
855.928 m³
